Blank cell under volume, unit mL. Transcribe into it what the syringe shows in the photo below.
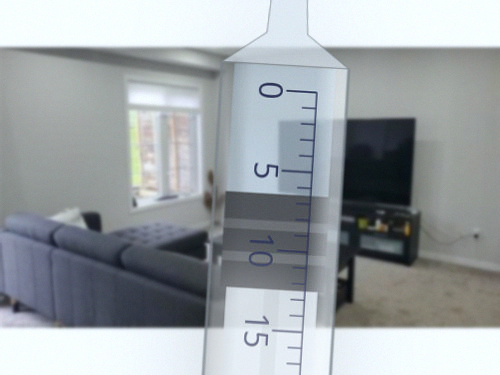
6.5 mL
